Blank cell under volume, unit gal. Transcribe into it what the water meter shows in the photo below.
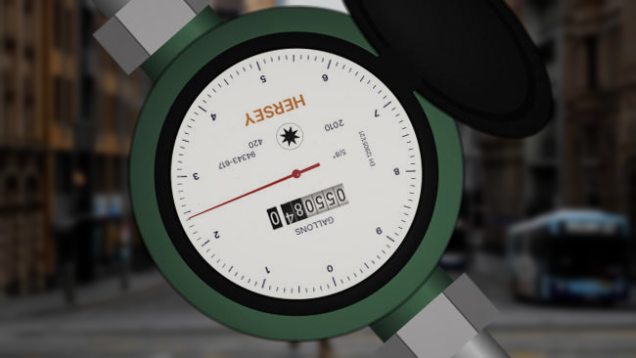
550842.4 gal
